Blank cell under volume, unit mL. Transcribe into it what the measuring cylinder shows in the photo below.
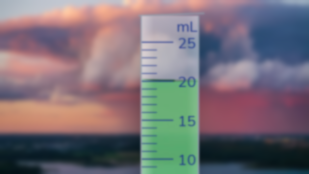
20 mL
